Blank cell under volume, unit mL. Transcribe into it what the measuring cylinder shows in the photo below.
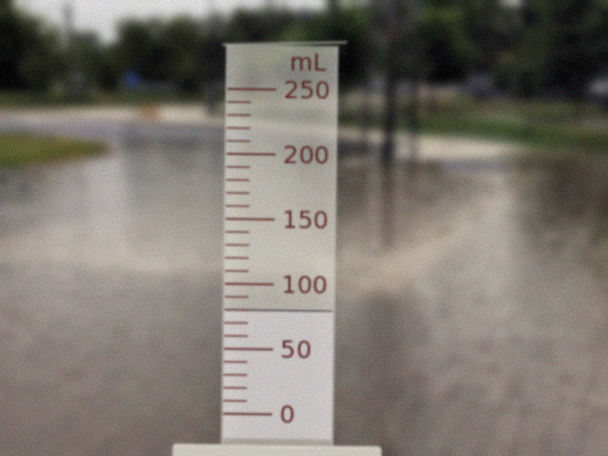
80 mL
